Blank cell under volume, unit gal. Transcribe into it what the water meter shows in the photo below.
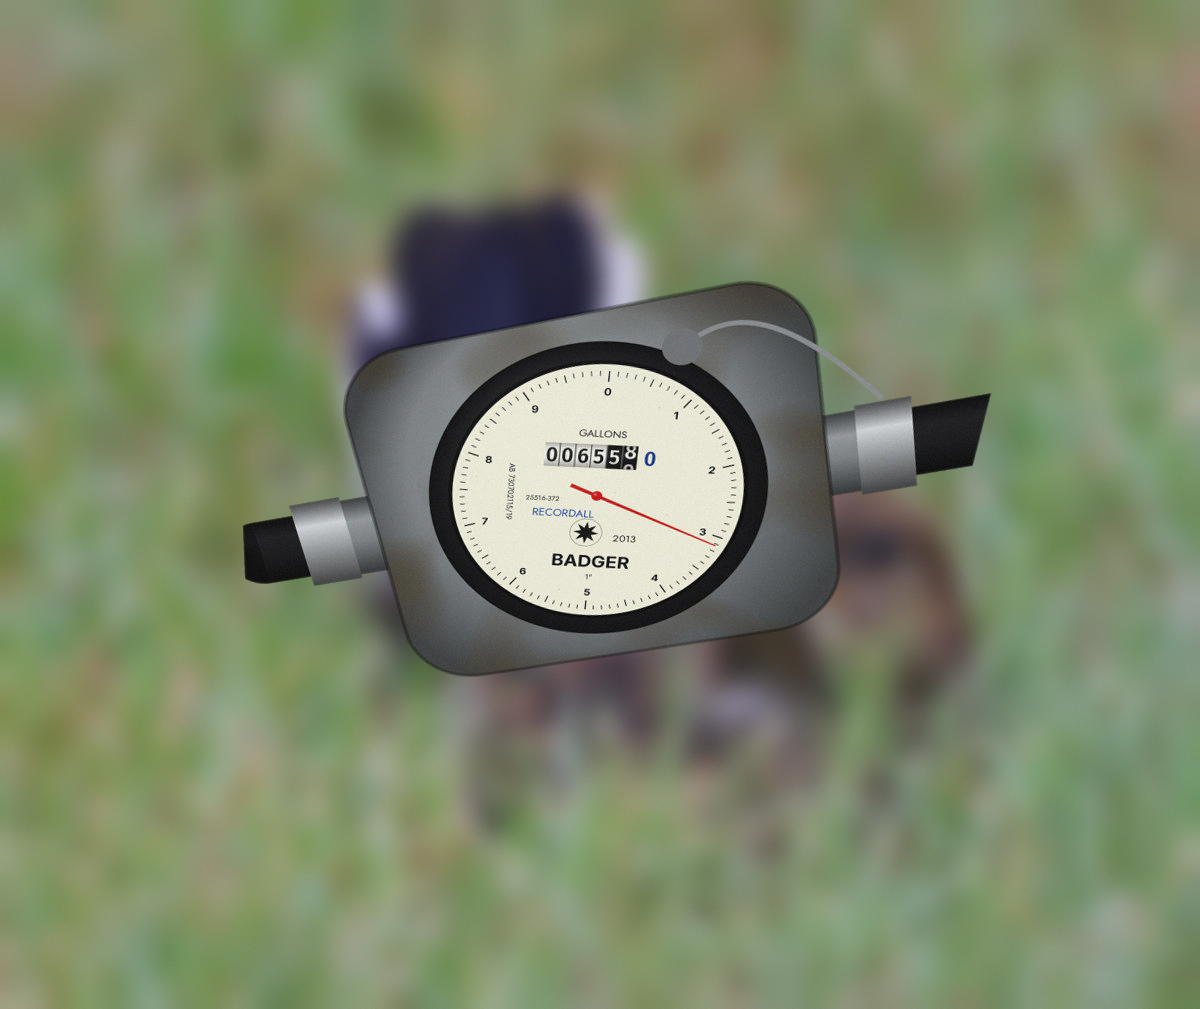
65583.1 gal
